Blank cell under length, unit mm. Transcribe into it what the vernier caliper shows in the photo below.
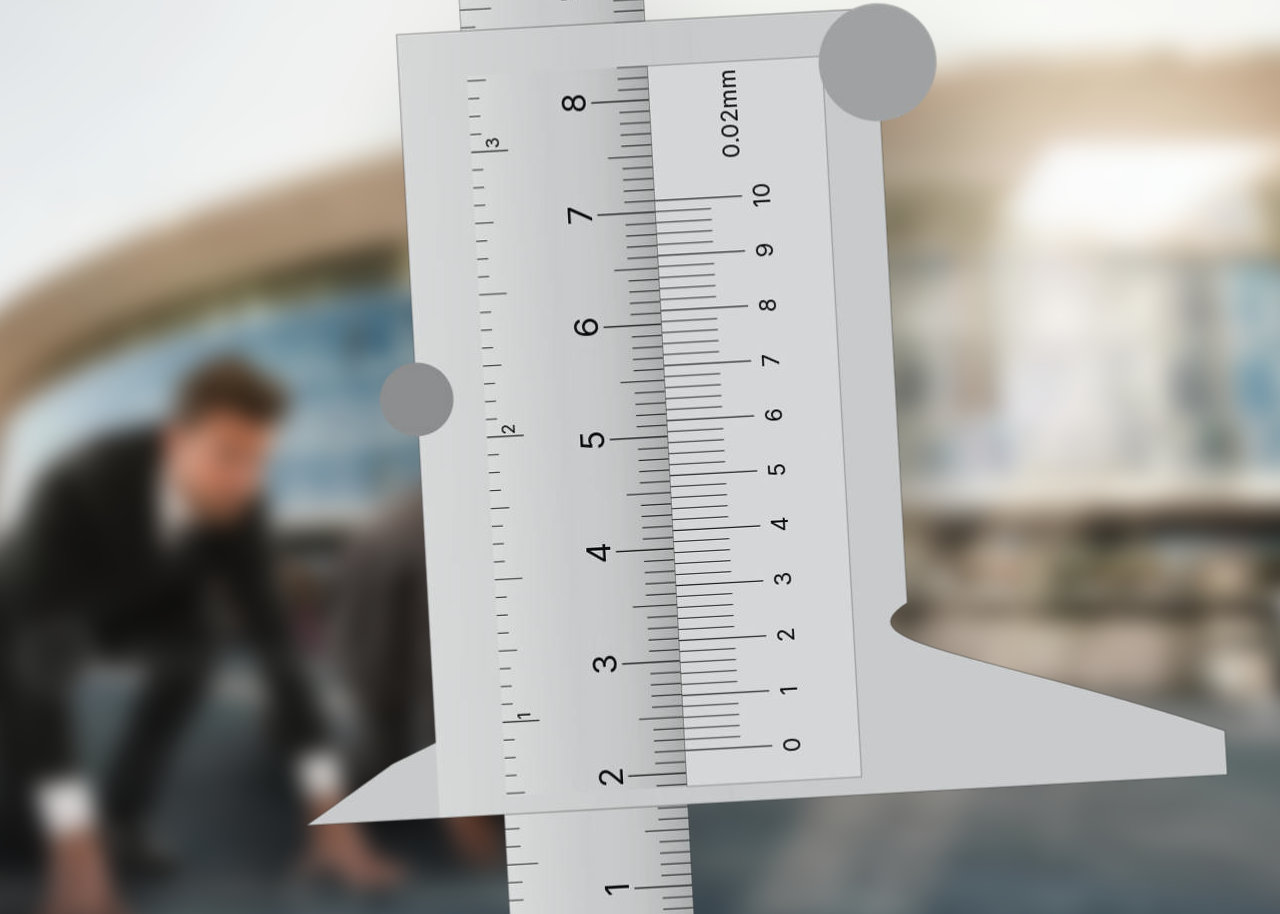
22.0 mm
